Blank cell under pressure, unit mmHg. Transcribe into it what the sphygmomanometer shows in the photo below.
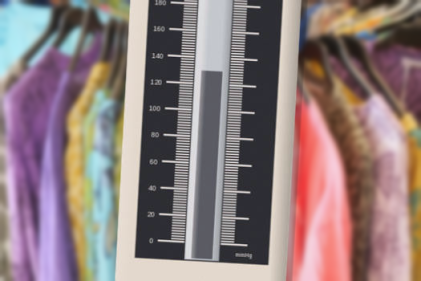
130 mmHg
